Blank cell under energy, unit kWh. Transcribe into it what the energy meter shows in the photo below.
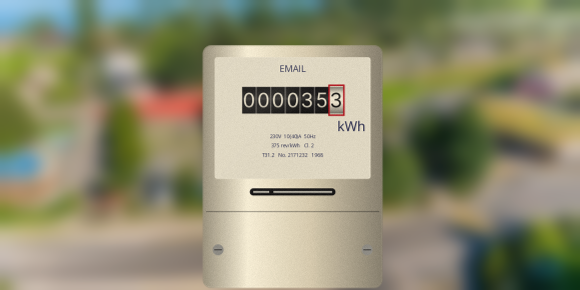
35.3 kWh
